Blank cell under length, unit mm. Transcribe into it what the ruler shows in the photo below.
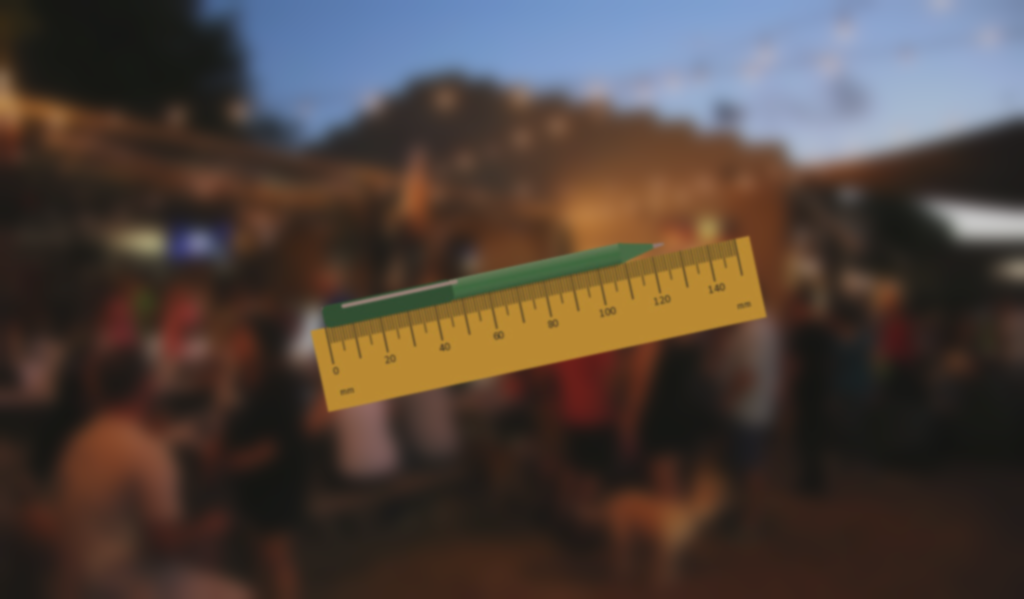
125 mm
